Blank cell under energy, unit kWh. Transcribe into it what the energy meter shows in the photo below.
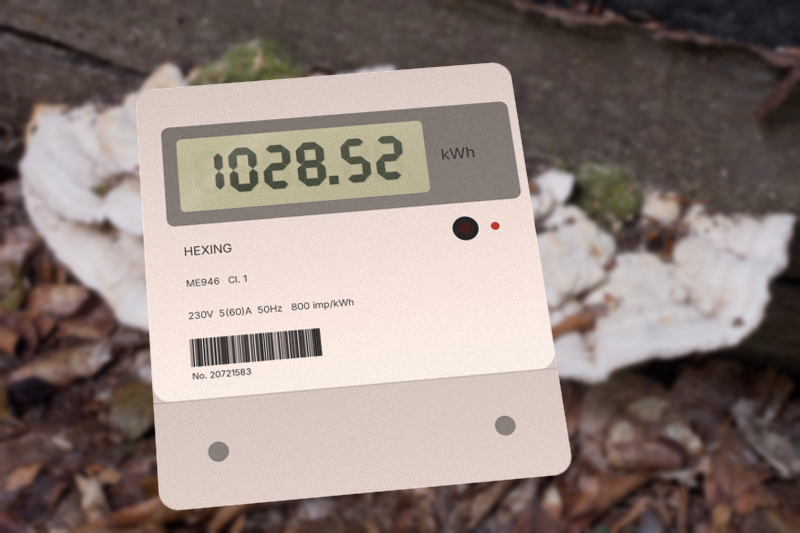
1028.52 kWh
